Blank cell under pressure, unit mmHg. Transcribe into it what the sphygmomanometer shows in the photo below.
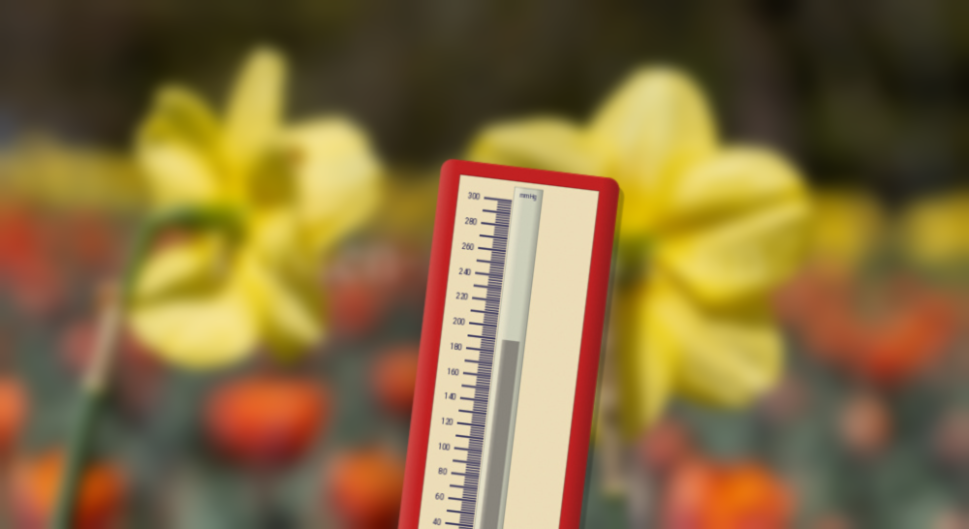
190 mmHg
